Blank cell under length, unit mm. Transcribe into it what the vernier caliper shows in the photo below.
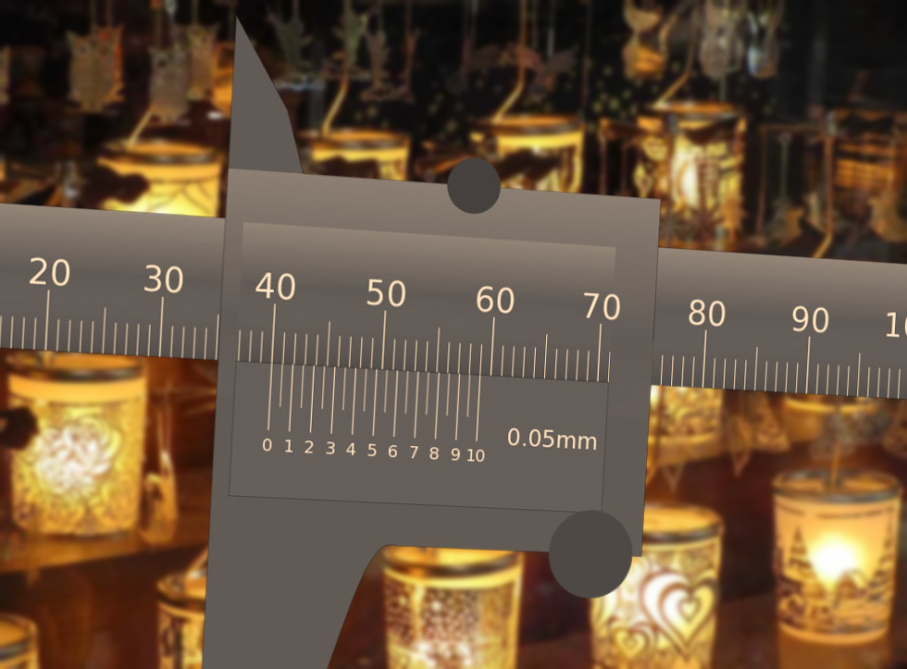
40.0 mm
